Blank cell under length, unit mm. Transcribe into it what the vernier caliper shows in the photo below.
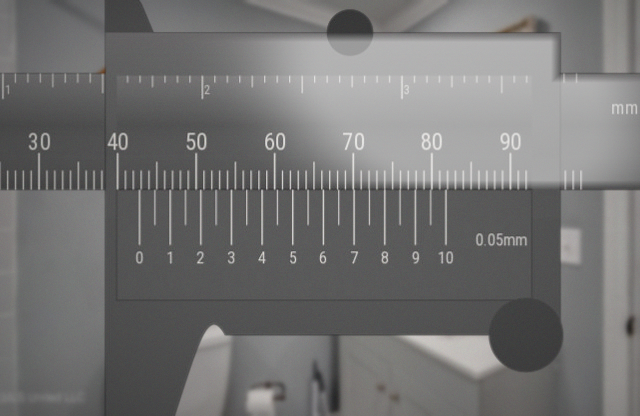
42.8 mm
